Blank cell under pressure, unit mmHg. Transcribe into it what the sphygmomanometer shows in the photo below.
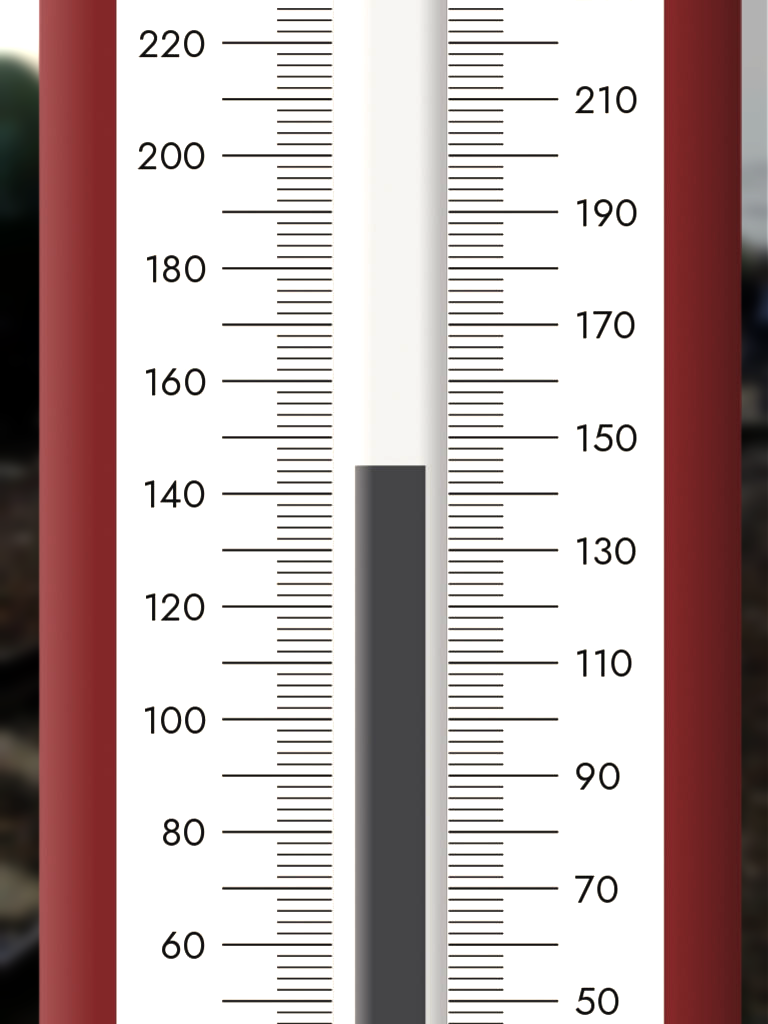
145 mmHg
